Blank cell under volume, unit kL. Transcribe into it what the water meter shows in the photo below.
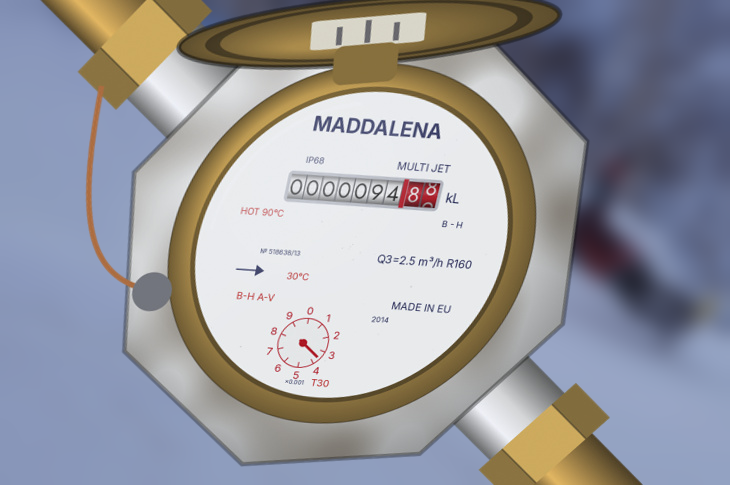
94.883 kL
